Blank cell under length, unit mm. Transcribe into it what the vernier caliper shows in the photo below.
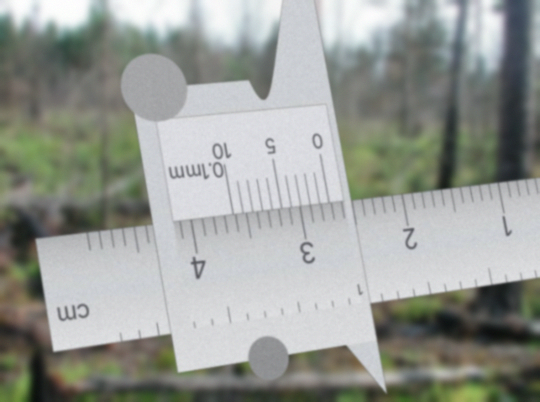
27.2 mm
